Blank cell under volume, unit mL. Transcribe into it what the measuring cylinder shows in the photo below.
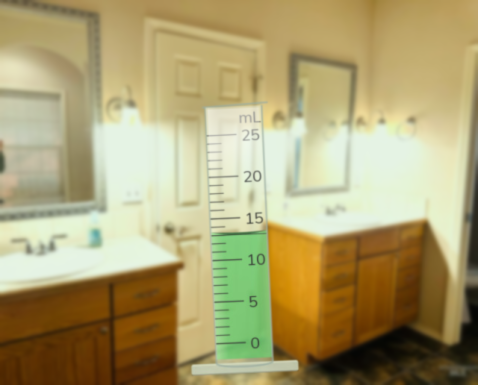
13 mL
